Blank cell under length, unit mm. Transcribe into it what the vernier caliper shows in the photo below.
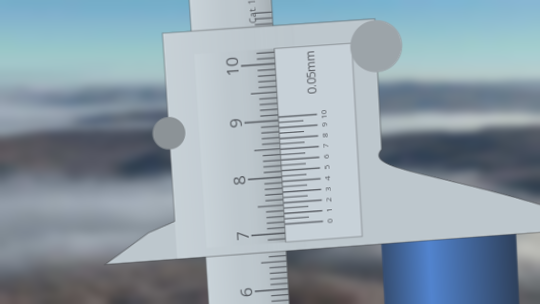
71.6 mm
